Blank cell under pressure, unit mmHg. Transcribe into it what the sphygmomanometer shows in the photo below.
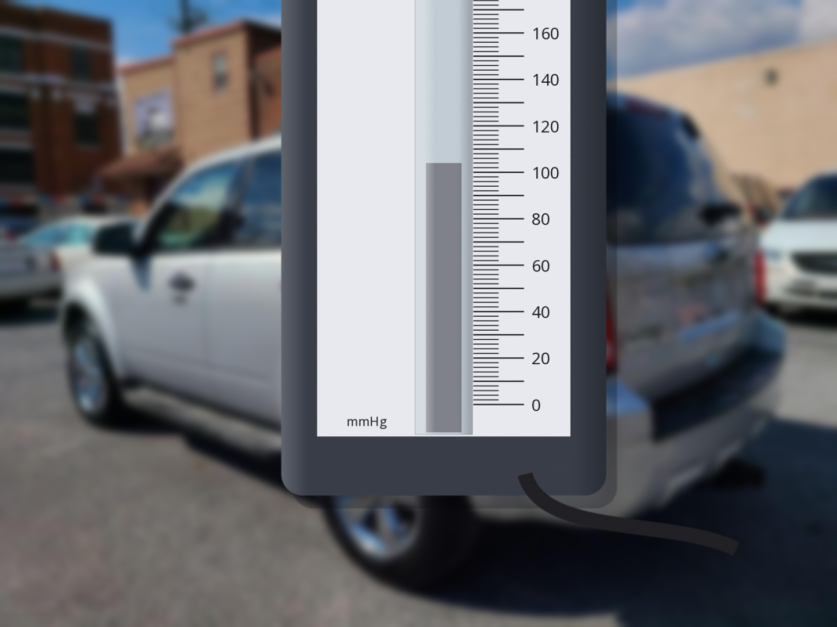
104 mmHg
